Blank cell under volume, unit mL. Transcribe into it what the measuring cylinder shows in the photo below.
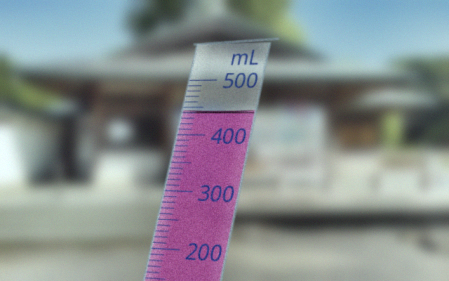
440 mL
